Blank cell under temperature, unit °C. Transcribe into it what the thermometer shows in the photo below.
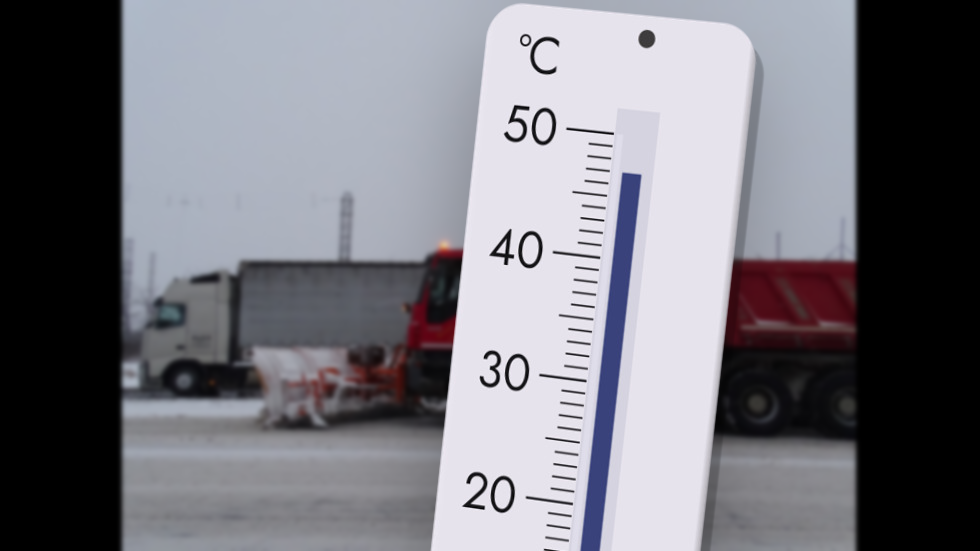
47 °C
